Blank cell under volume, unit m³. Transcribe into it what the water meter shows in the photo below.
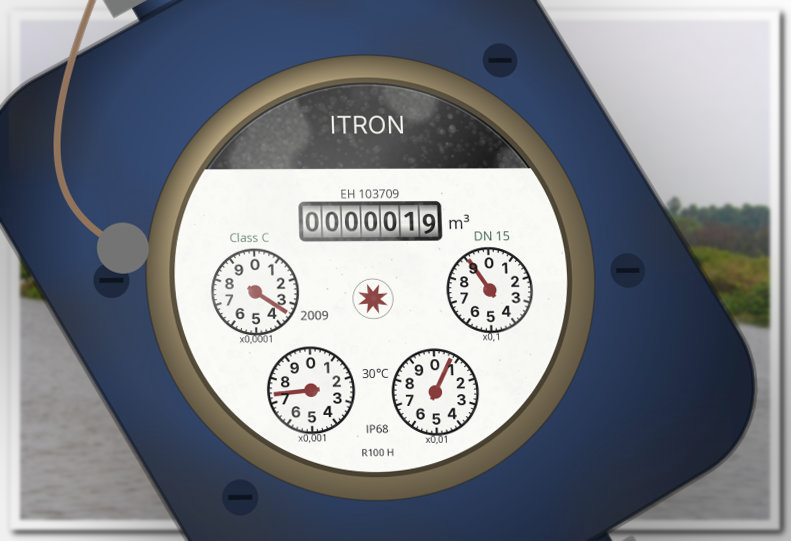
18.9073 m³
